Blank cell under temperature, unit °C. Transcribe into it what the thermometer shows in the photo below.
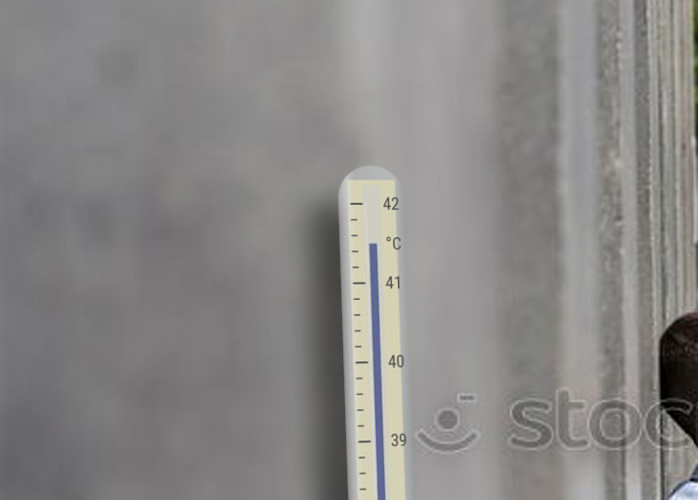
41.5 °C
